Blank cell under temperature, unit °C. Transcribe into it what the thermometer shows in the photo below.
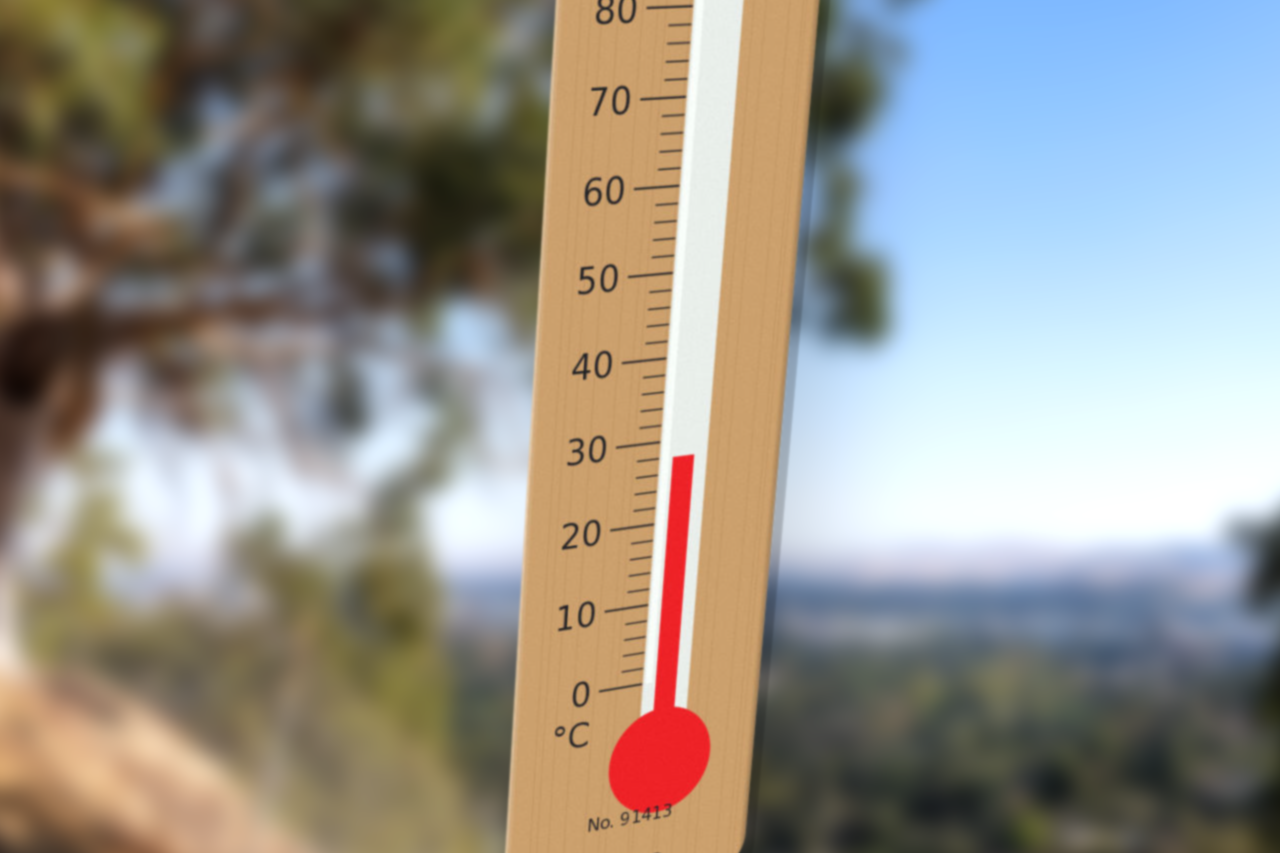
28 °C
